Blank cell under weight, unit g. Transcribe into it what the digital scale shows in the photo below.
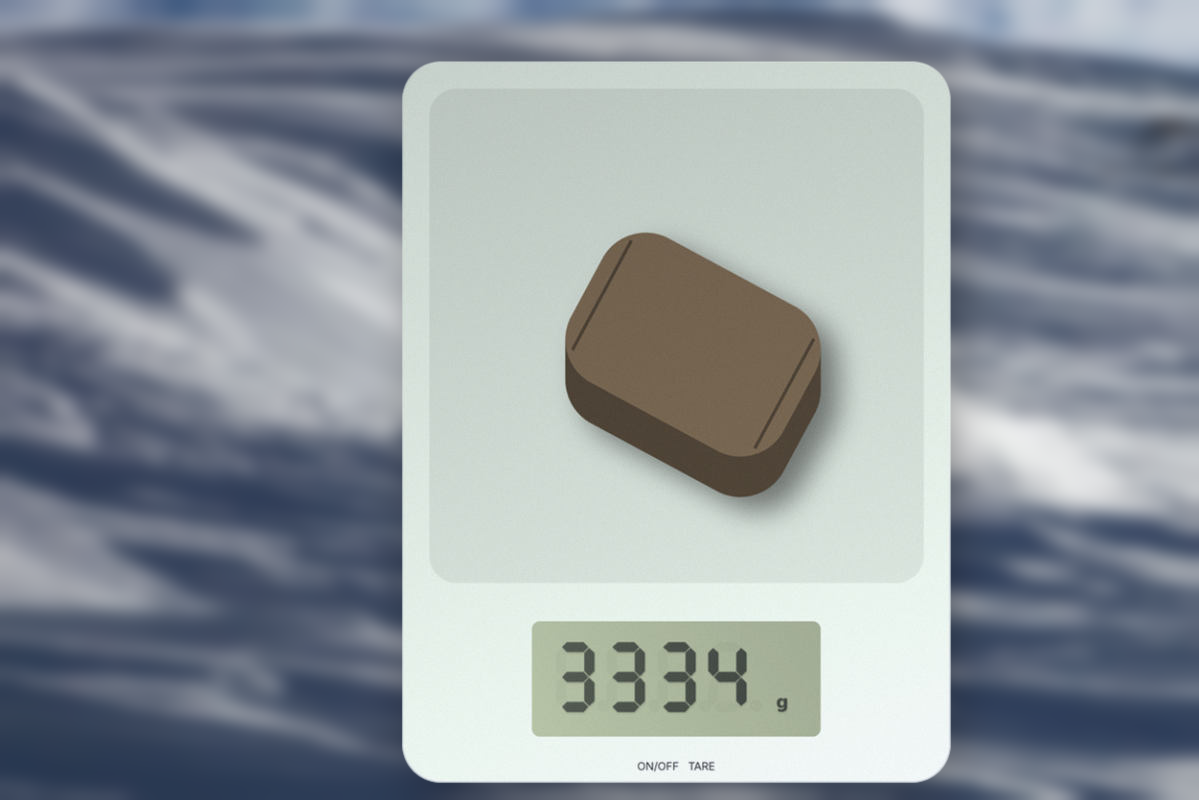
3334 g
